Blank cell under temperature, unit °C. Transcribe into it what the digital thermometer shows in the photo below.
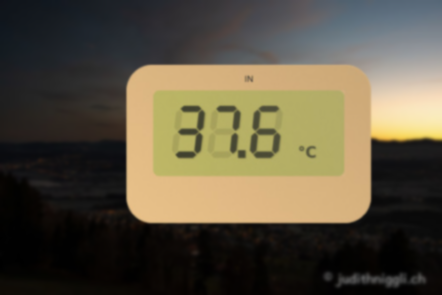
37.6 °C
